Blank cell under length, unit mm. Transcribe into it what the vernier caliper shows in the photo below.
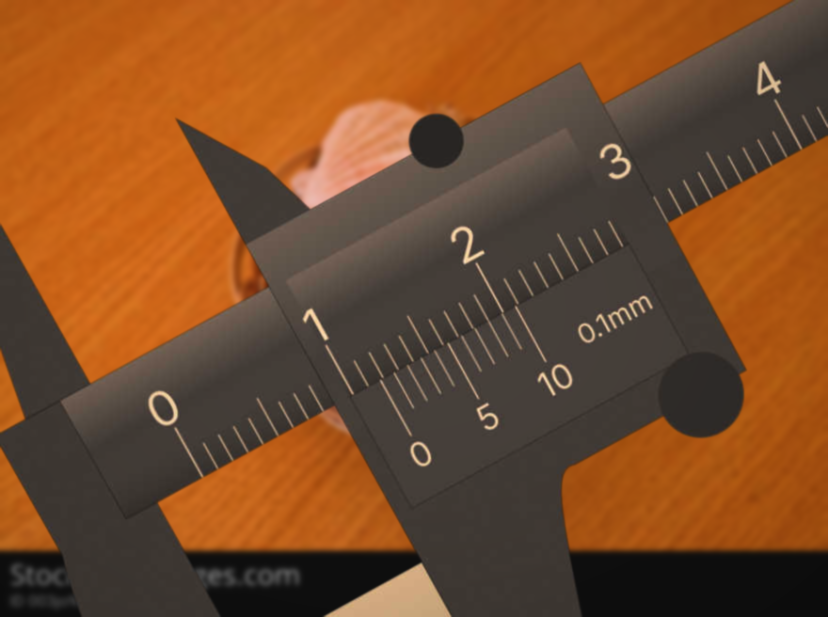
11.8 mm
